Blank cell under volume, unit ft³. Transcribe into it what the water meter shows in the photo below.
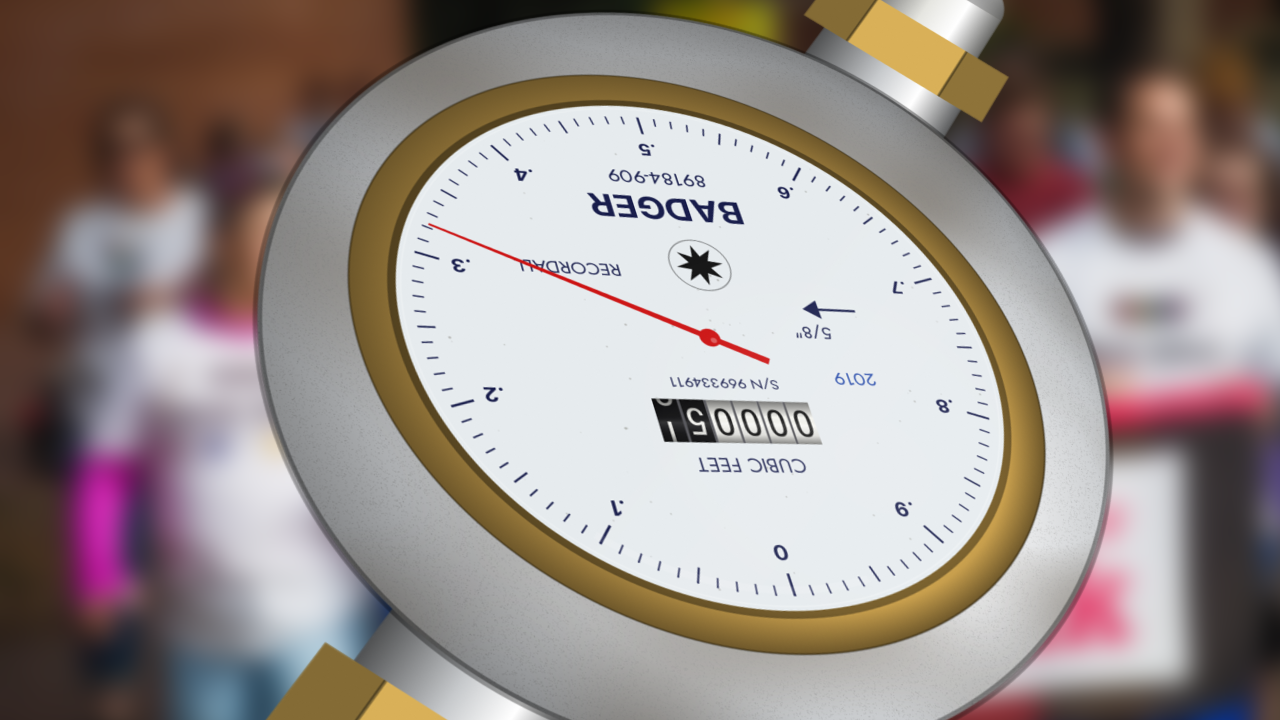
51.32 ft³
